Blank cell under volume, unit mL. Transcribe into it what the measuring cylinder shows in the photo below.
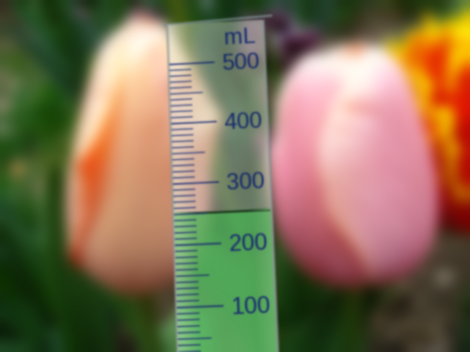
250 mL
